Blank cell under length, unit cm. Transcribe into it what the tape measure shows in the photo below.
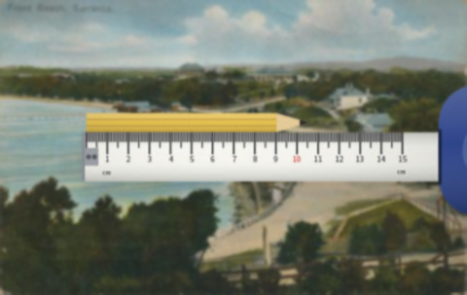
10.5 cm
